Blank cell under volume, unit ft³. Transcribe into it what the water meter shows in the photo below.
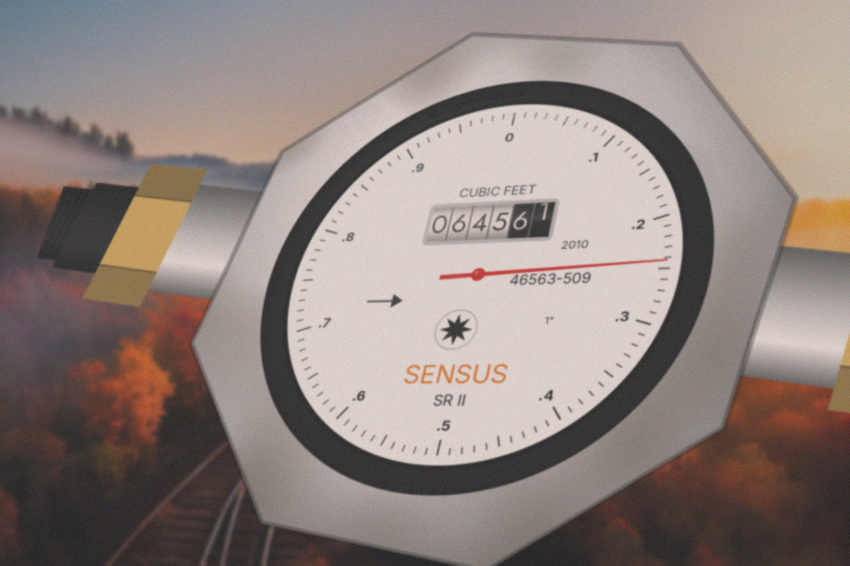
64561.24 ft³
